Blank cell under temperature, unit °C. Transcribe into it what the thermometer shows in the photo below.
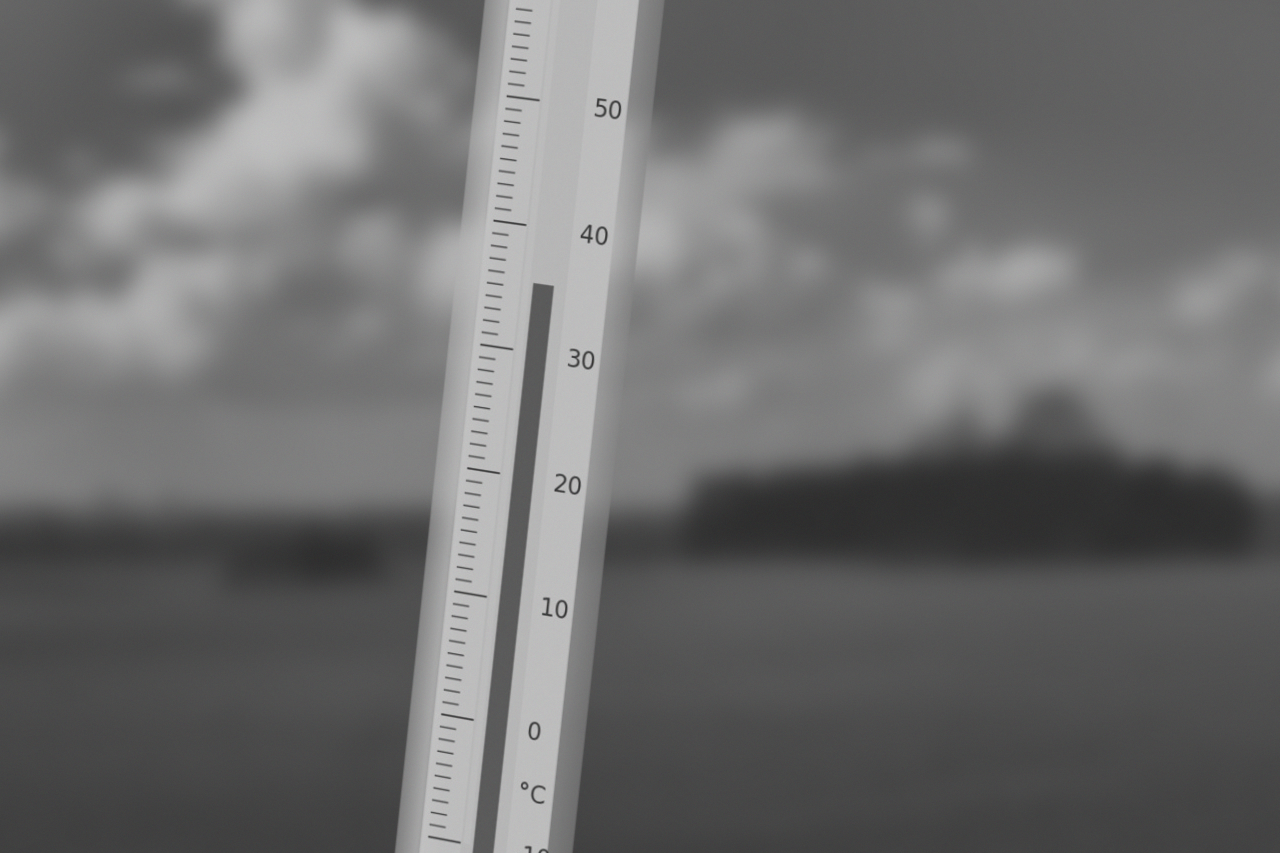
35.5 °C
